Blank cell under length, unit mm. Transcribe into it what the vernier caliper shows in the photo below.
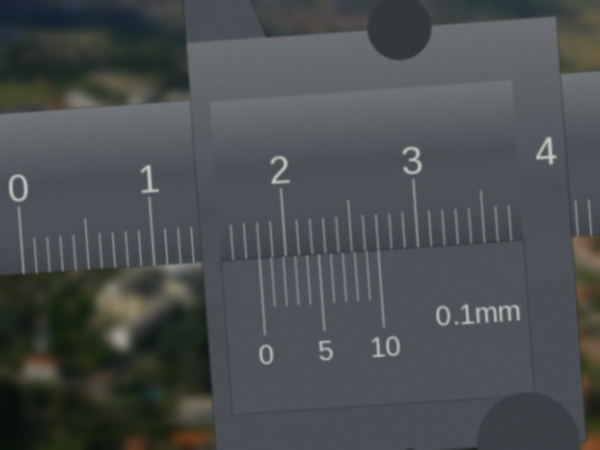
18.0 mm
